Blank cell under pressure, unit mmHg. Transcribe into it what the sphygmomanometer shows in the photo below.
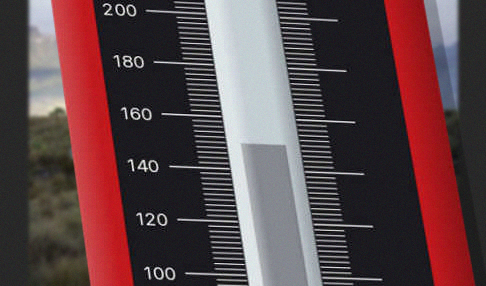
150 mmHg
